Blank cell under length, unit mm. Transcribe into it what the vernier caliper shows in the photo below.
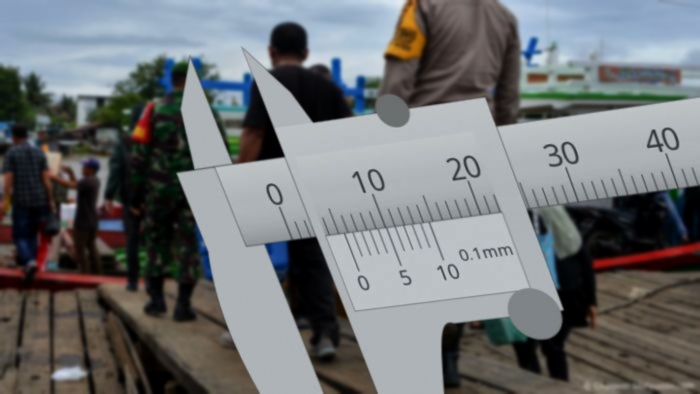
5.6 mm
